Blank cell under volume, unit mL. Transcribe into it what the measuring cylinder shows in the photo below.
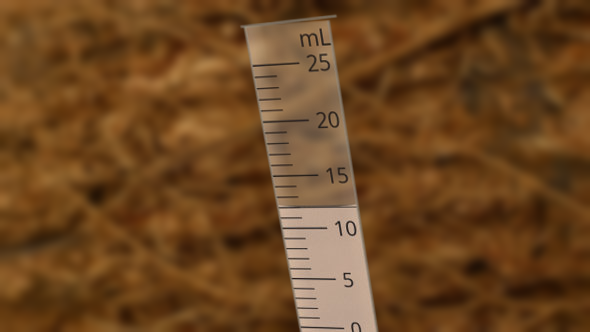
12 mL
